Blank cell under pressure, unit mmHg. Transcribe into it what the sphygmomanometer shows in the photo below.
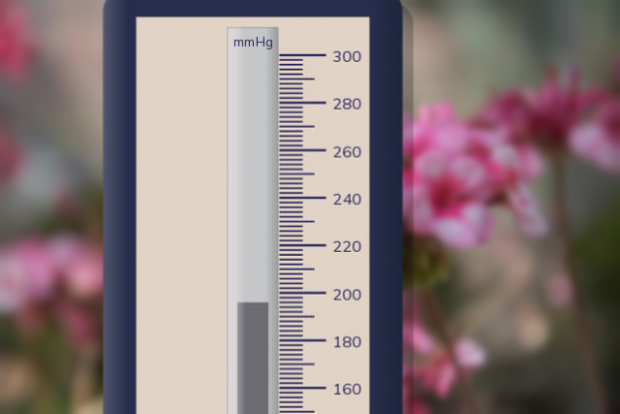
196 mmHg
